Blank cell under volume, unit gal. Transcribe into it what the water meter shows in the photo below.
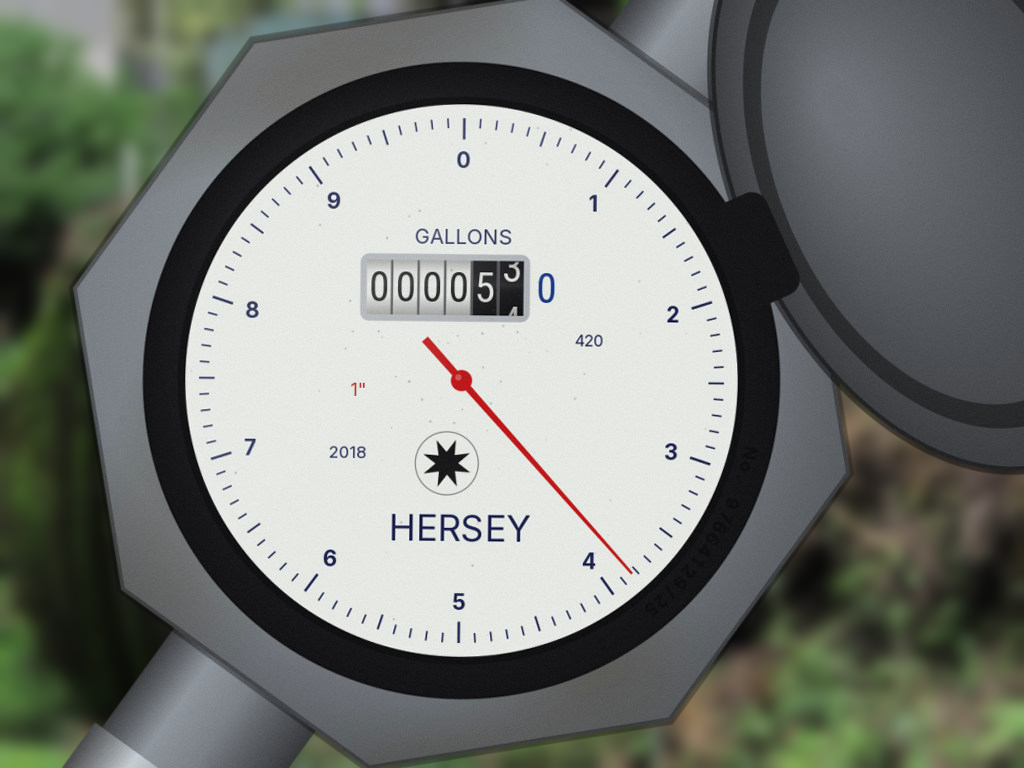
533.8 gal
